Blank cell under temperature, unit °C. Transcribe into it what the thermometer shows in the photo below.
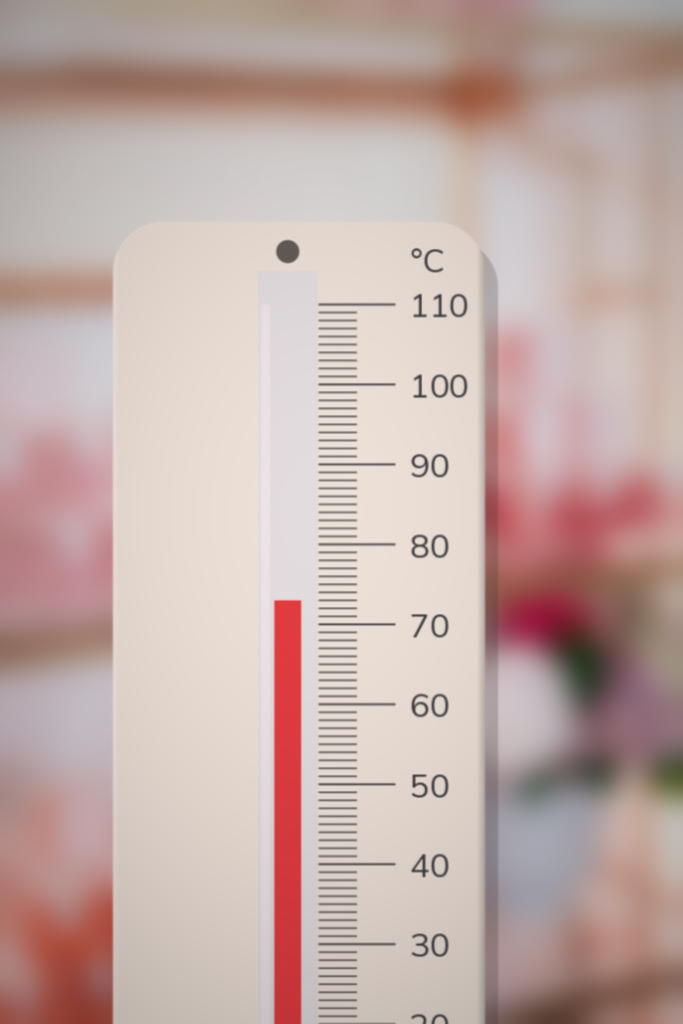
73 °C
